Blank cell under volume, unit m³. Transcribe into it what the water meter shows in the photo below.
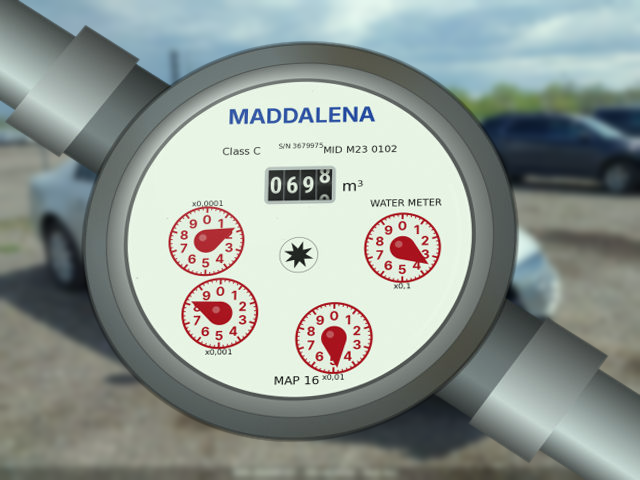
698.3481 m³
